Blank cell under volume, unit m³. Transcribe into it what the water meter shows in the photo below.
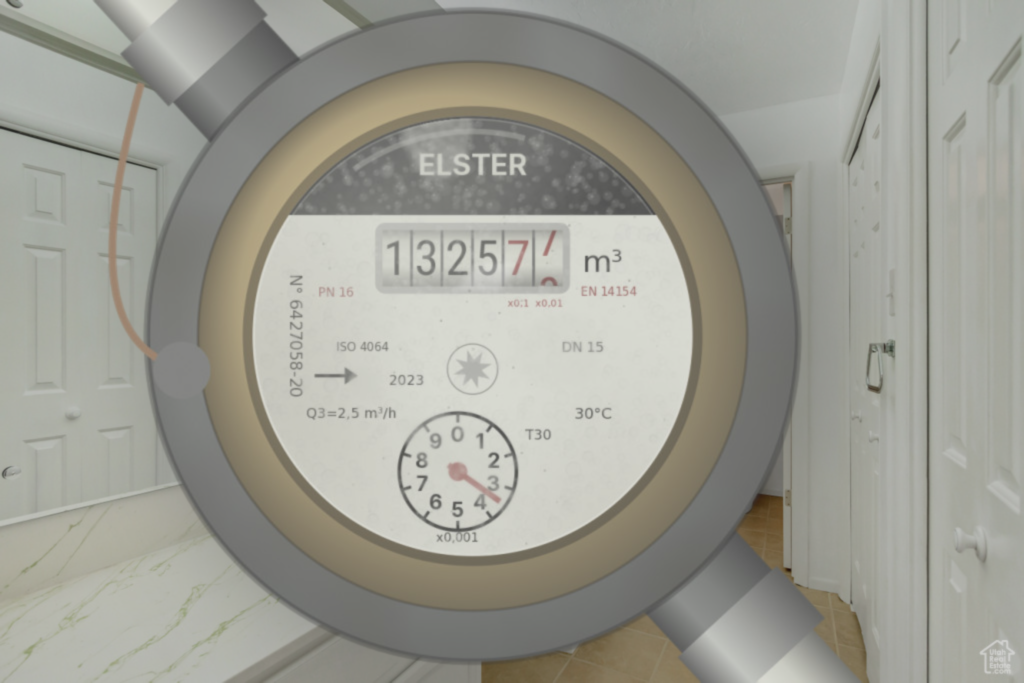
1325.773 m³
